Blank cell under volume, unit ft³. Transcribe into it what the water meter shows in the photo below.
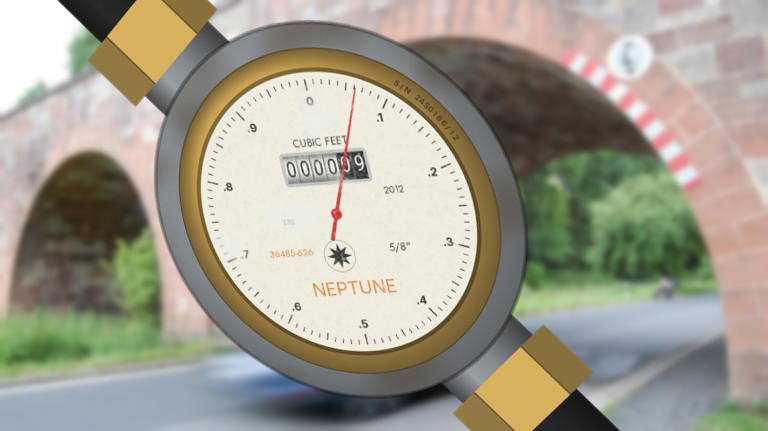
9.06 ft³
